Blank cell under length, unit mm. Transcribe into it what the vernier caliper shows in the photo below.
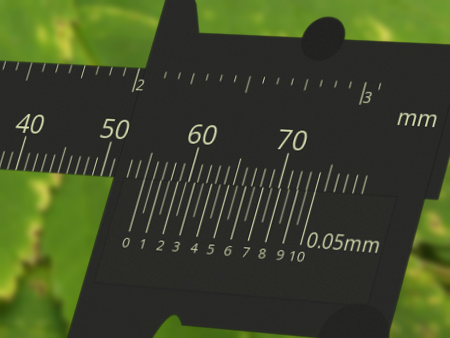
55.0 mm
